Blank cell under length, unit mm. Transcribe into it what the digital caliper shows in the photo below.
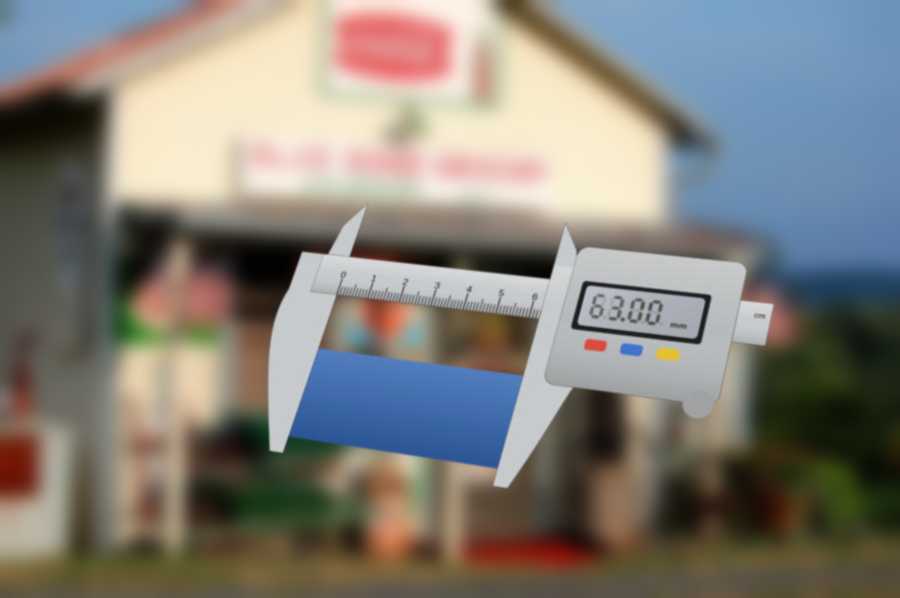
63.00 mm
